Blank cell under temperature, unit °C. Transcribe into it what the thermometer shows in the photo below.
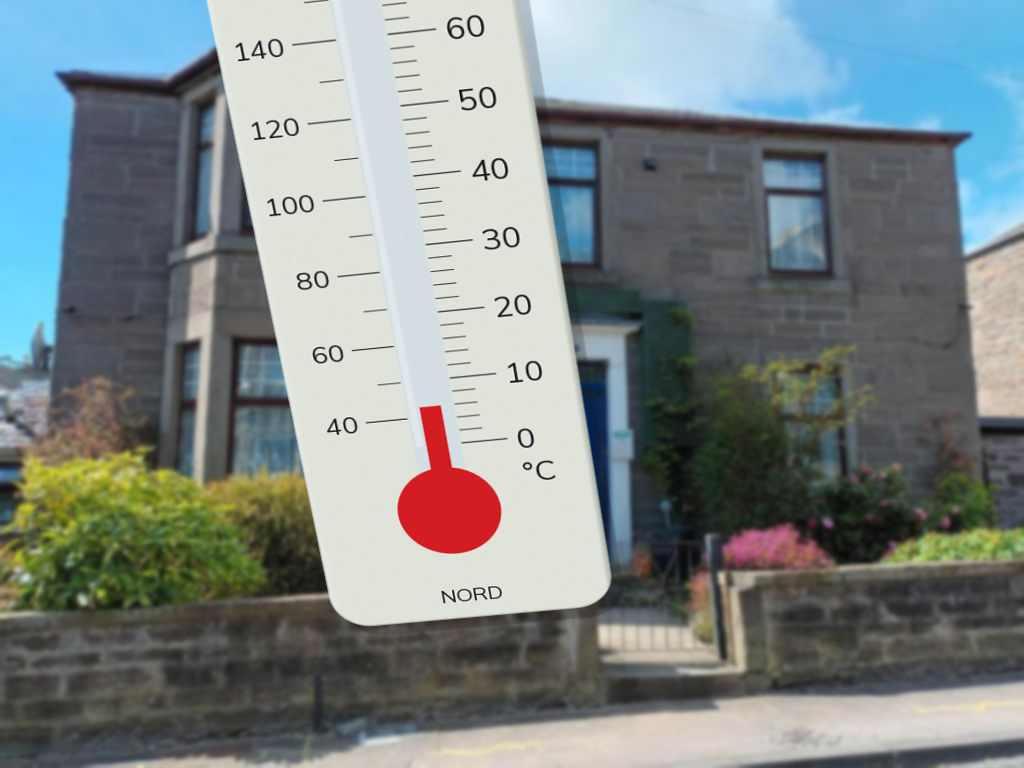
6 °C
